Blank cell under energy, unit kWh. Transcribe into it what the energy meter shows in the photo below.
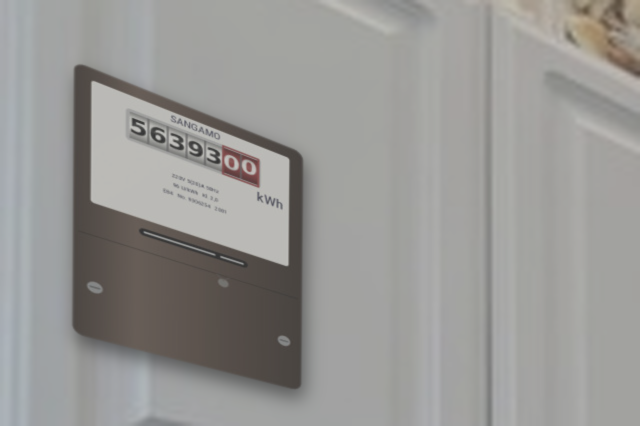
56393.00 kWh
